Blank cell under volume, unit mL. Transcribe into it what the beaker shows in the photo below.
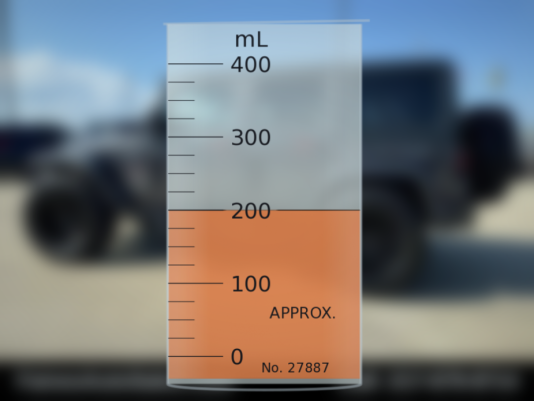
200 mL
